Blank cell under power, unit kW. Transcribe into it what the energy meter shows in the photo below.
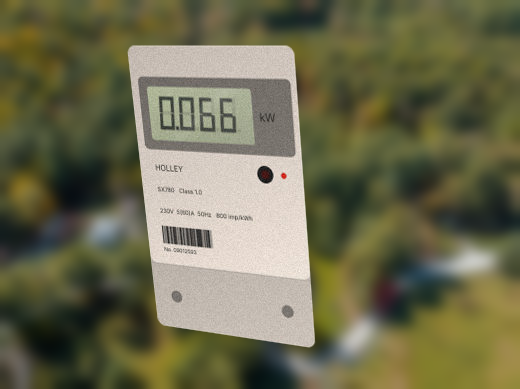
0.066 kW
